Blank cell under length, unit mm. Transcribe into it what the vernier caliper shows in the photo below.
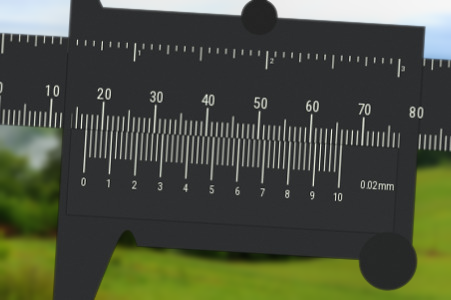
17.0 mm
